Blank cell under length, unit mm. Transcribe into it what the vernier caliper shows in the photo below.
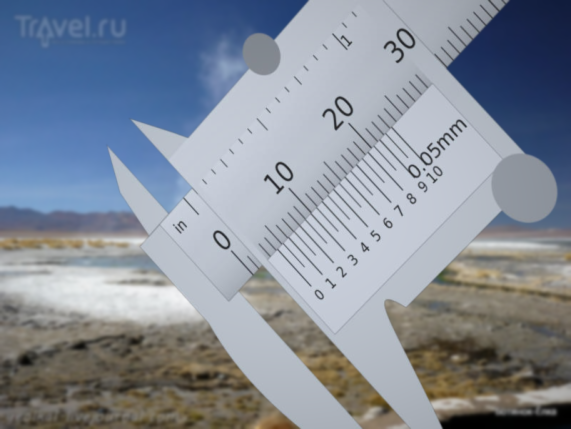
4.2 mm
